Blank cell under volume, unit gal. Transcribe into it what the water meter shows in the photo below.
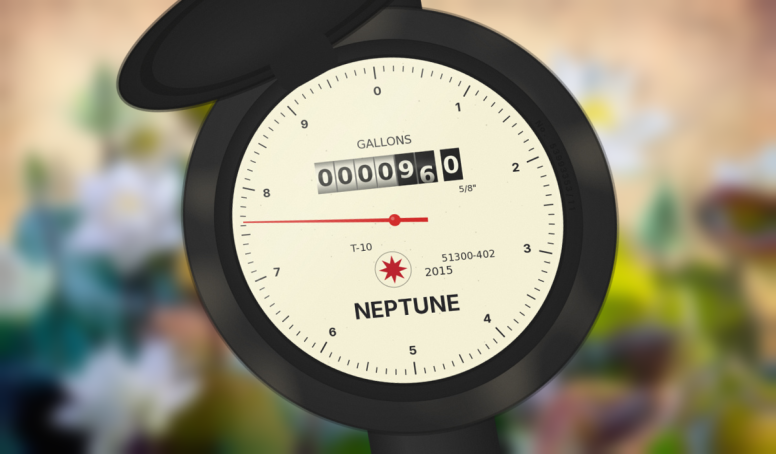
957.6 gal
